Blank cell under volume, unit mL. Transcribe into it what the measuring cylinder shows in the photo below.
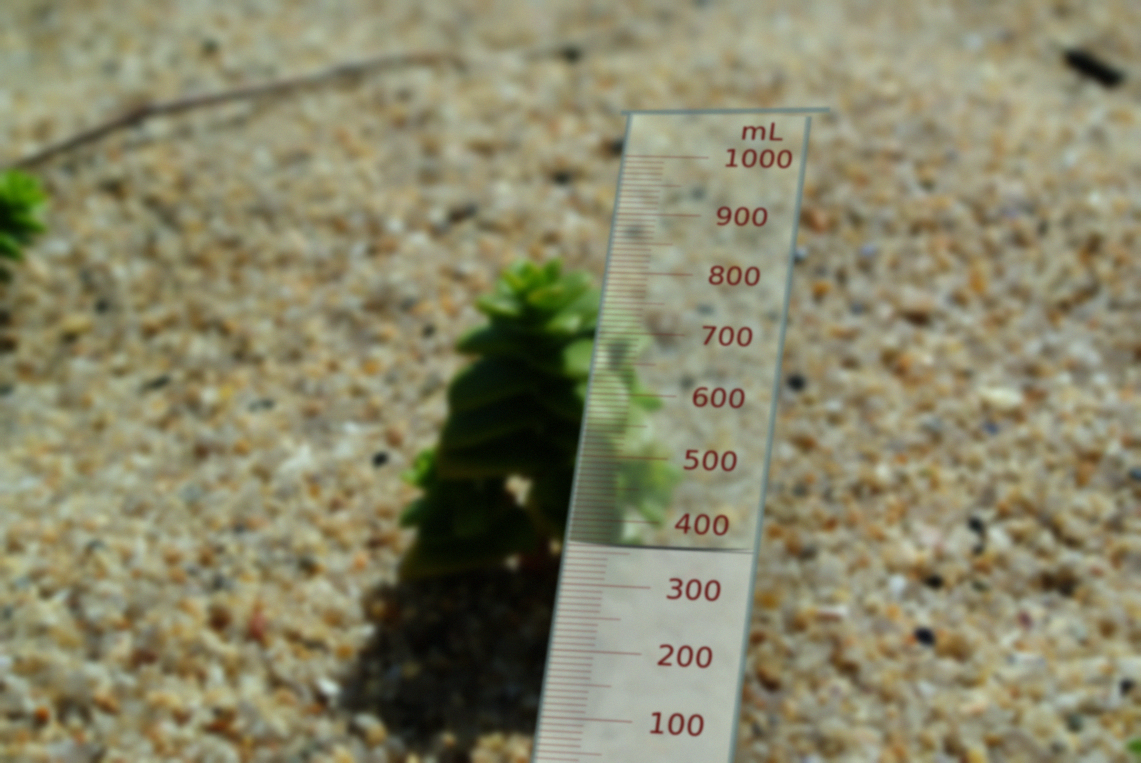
360 mL
